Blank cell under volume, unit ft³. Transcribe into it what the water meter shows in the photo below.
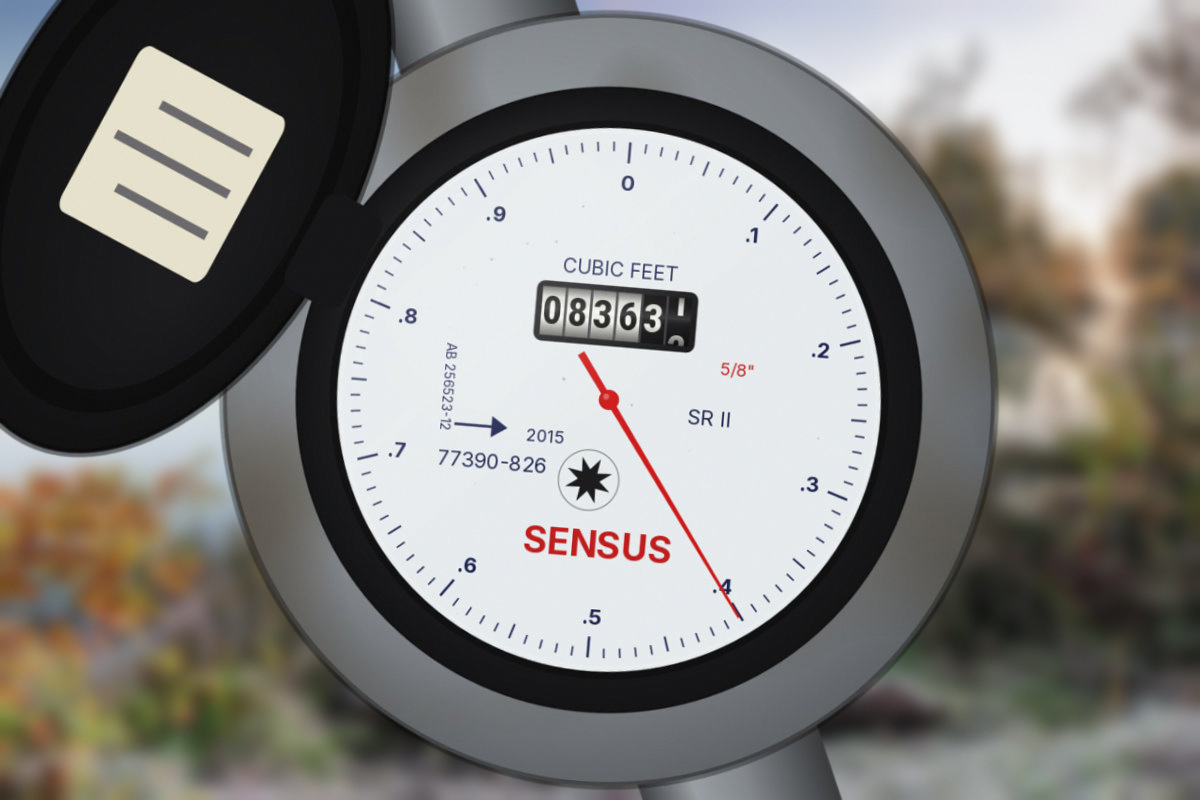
83631.40 ft³
